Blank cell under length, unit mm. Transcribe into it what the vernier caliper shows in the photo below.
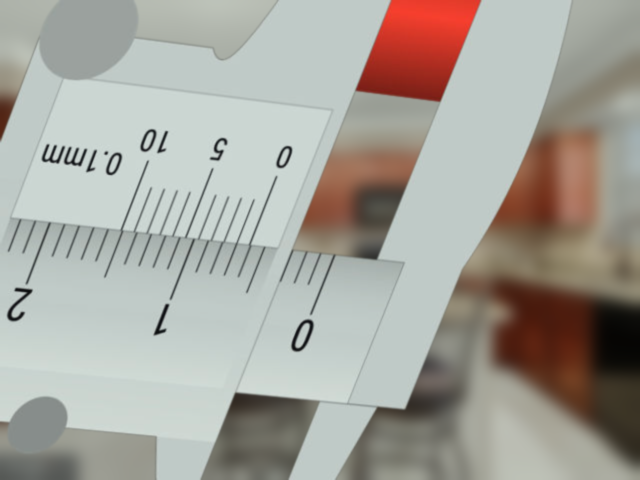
6.1 mm
